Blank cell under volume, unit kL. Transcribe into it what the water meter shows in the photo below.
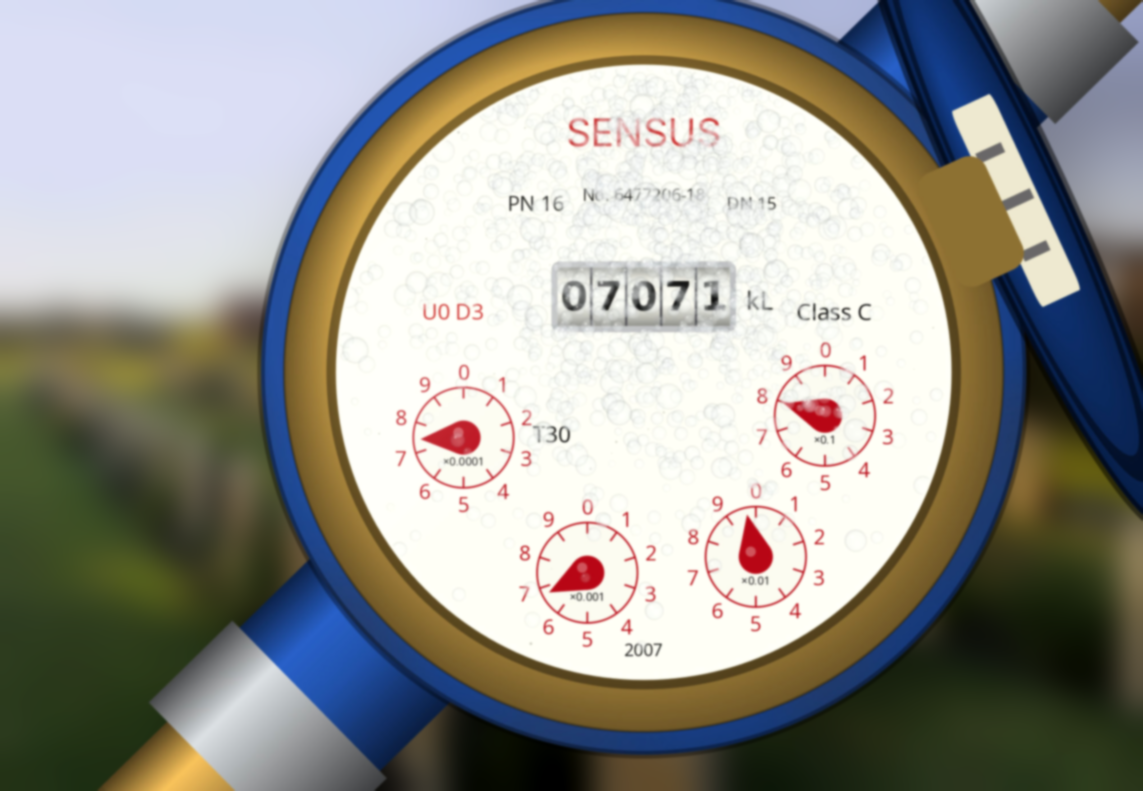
7071.7967 kL
